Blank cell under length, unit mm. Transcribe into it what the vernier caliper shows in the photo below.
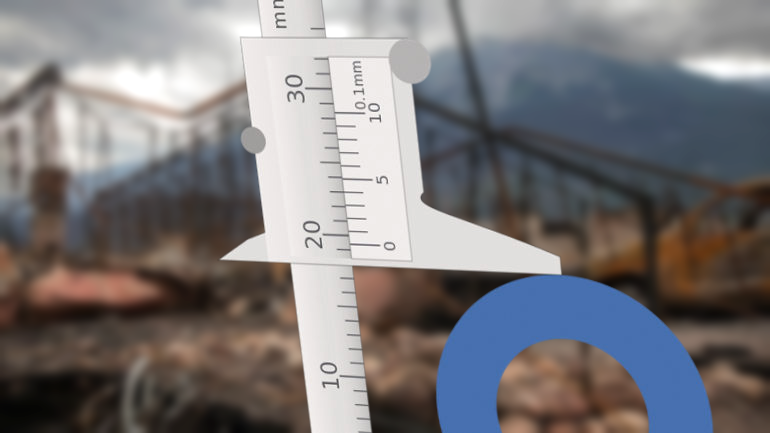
19.4 mm
